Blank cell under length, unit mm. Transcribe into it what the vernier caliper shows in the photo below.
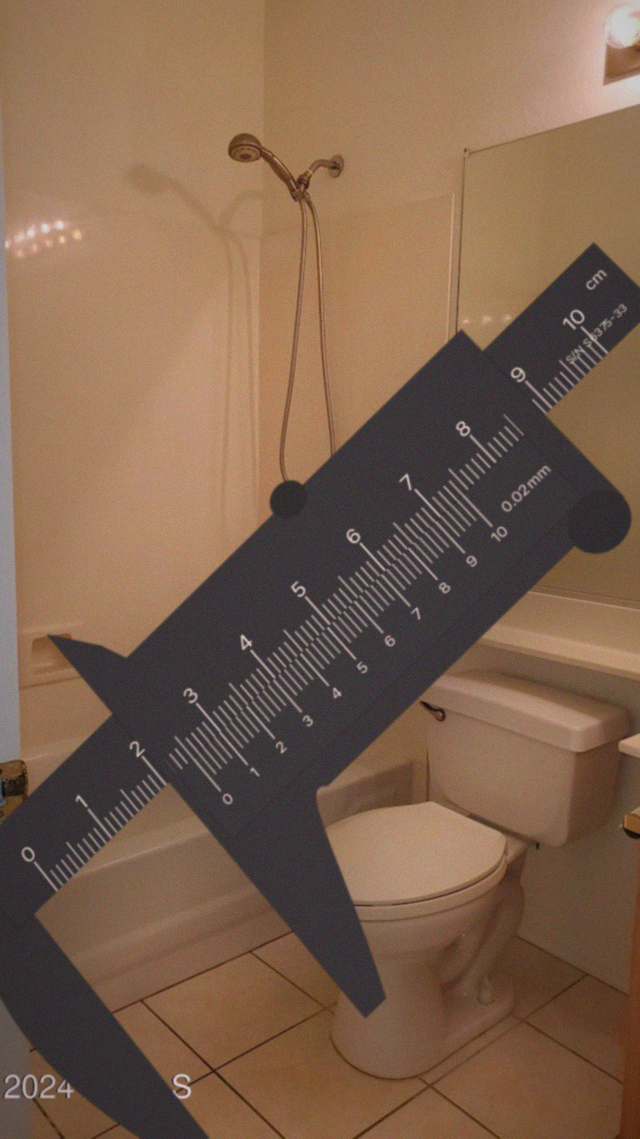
25.0 mm
